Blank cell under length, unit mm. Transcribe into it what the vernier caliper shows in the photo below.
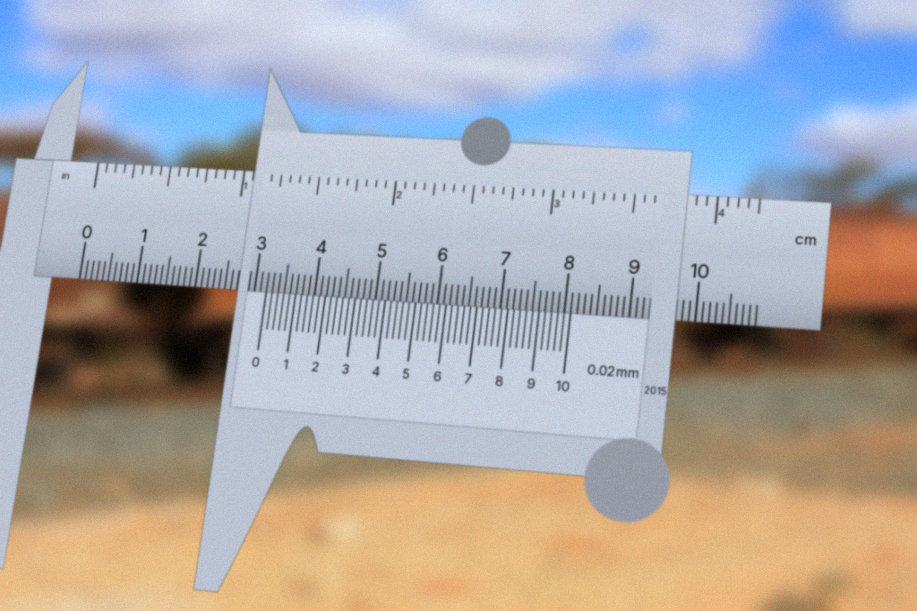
32.0 mm
